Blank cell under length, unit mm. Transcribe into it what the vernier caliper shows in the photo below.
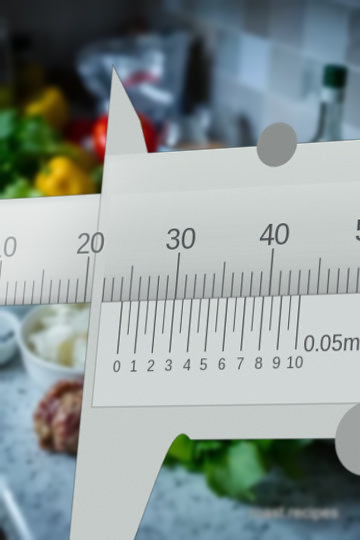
24.2 mm
